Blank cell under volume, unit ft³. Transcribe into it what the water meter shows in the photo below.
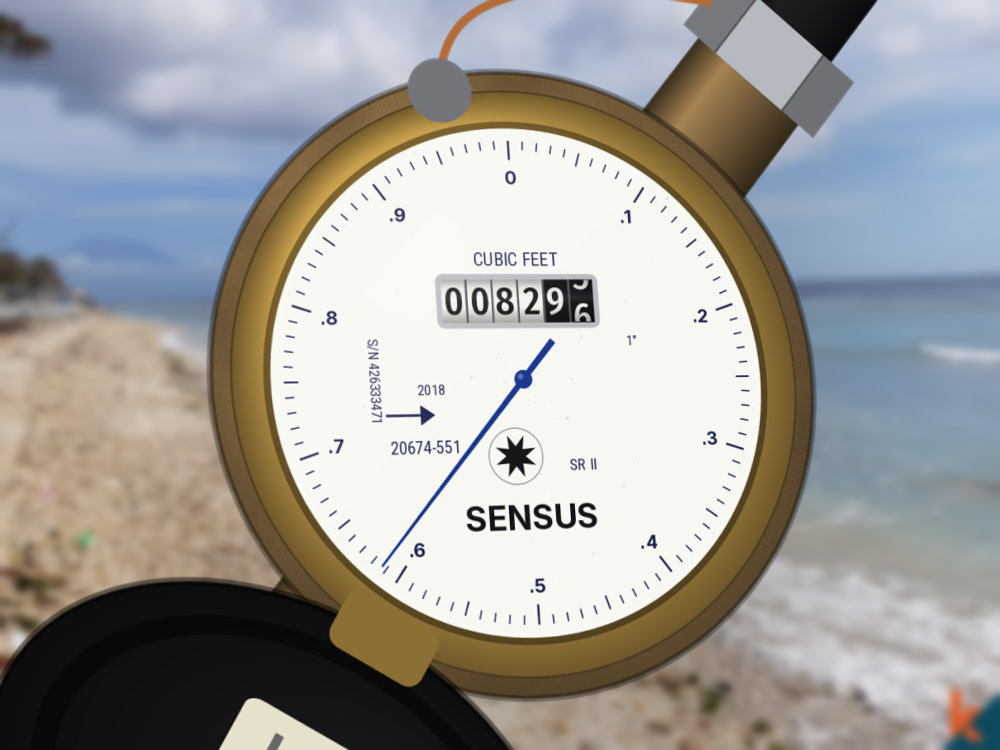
8295.61 ft³
